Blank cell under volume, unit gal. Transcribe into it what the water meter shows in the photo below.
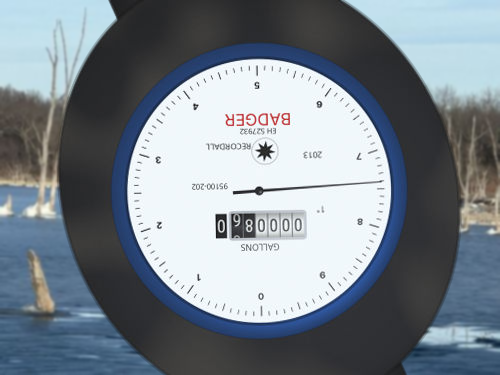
857.4 gal
